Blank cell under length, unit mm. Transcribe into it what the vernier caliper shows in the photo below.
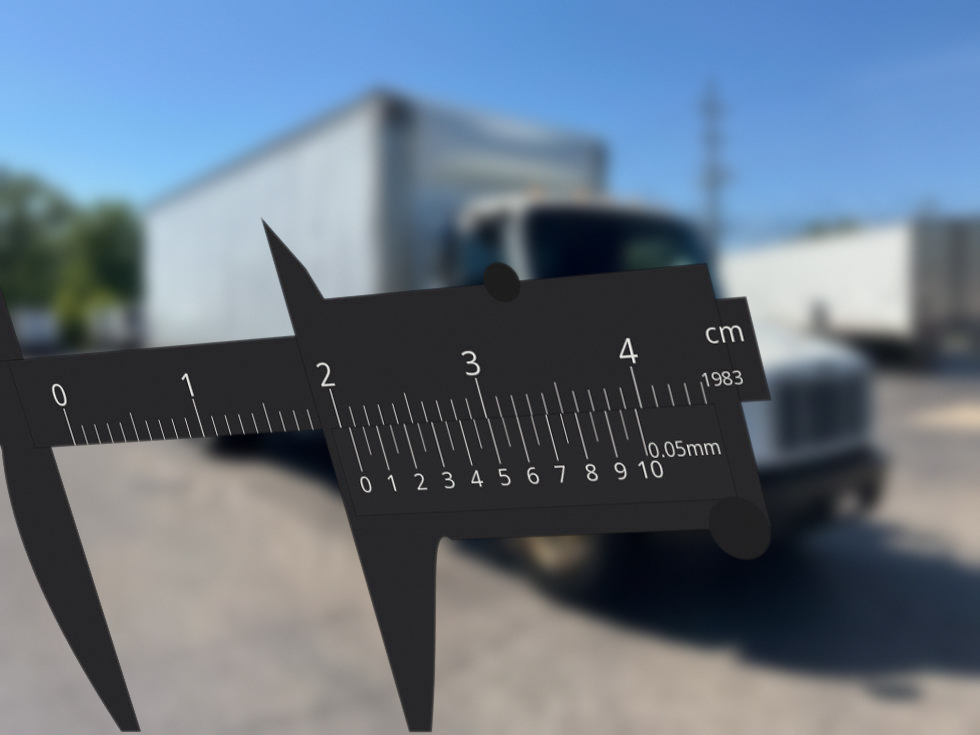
20.6 mm
